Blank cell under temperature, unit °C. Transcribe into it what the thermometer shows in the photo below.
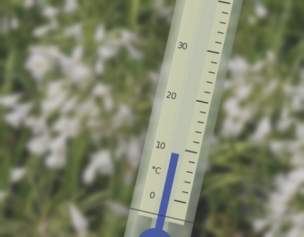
9 °C
